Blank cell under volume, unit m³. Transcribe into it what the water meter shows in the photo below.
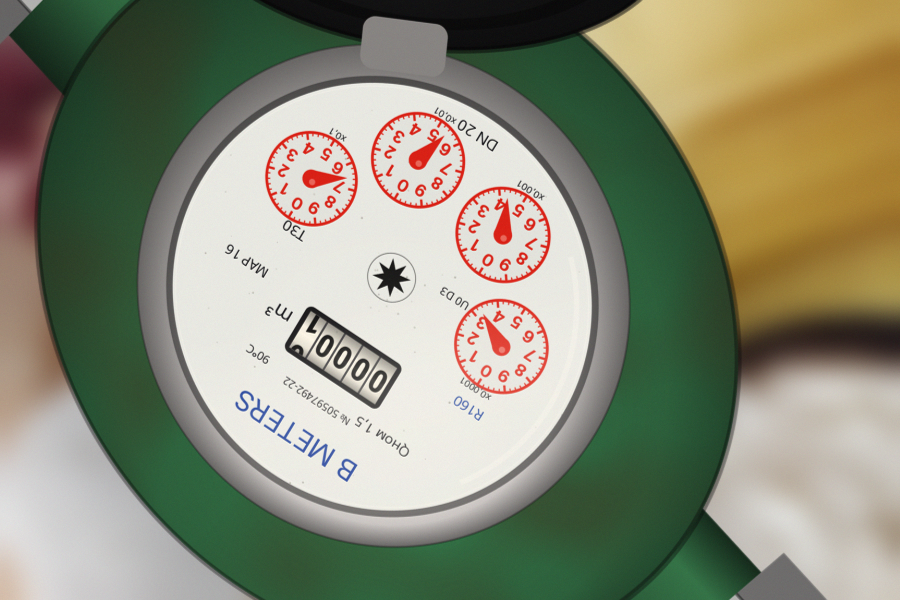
0.6543 m³
